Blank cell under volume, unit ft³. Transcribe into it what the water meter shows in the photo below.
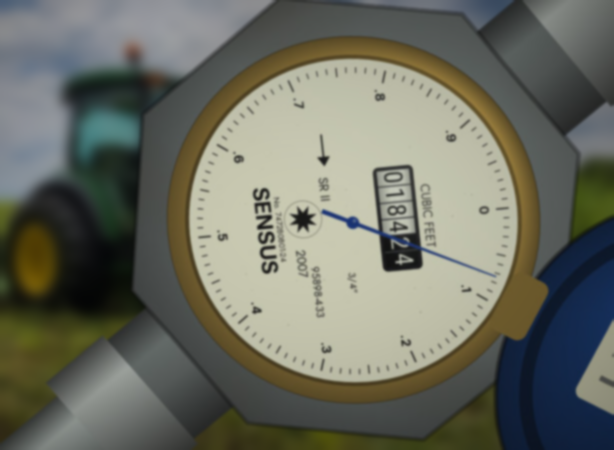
18424.07 ft³
